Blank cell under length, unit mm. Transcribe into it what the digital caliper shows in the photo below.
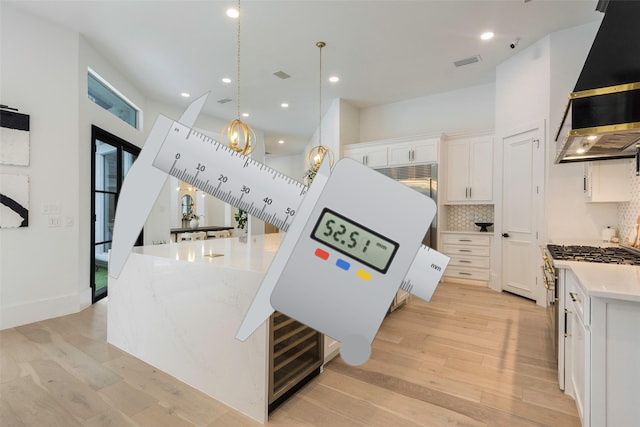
52.51 mm
